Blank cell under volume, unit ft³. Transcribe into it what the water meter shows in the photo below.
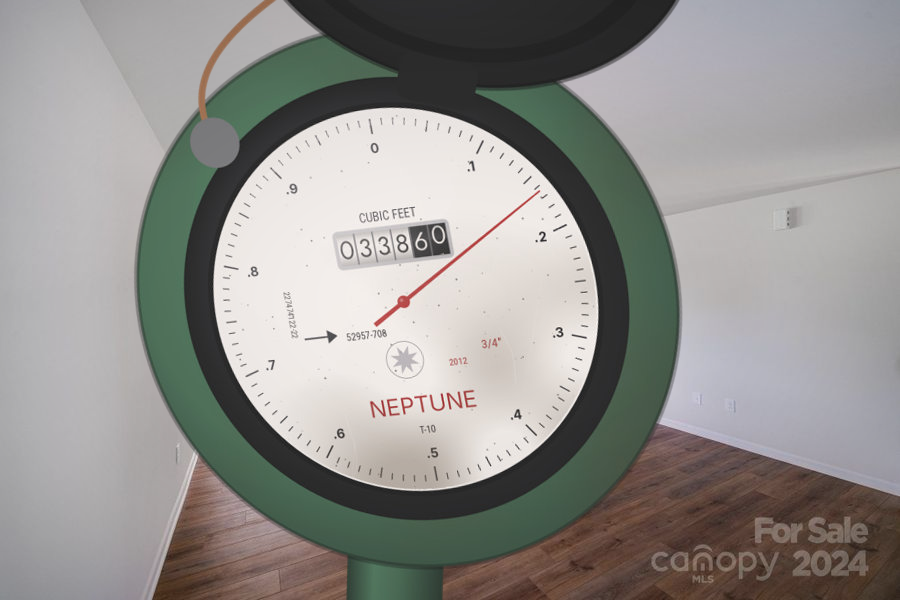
33860.16 ft³
